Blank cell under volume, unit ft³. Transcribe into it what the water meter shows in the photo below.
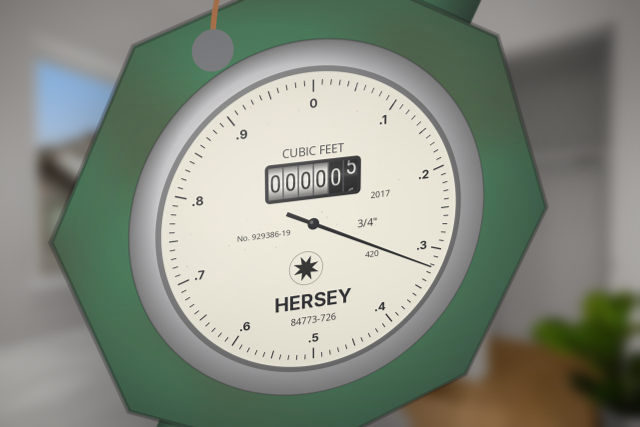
5.32 ft³
